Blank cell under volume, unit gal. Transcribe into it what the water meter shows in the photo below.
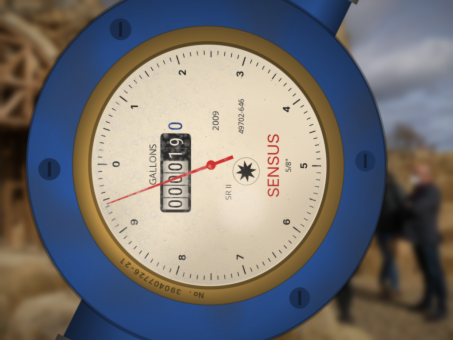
189.4 gal
